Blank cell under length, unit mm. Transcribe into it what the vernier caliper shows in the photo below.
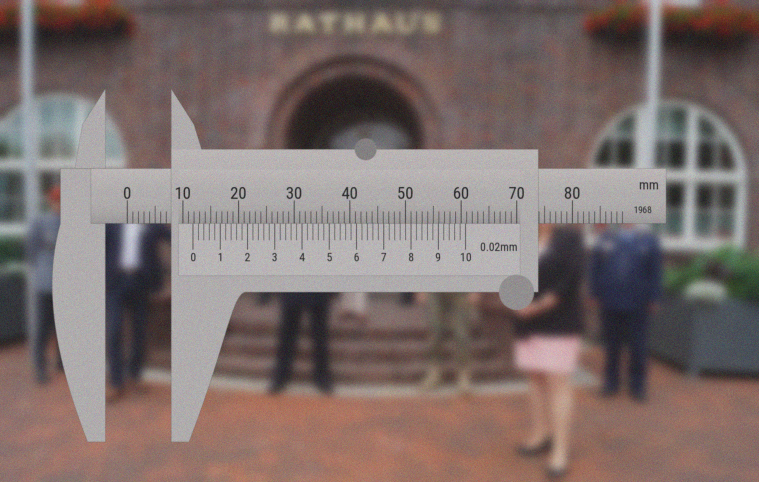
11.8 mm
